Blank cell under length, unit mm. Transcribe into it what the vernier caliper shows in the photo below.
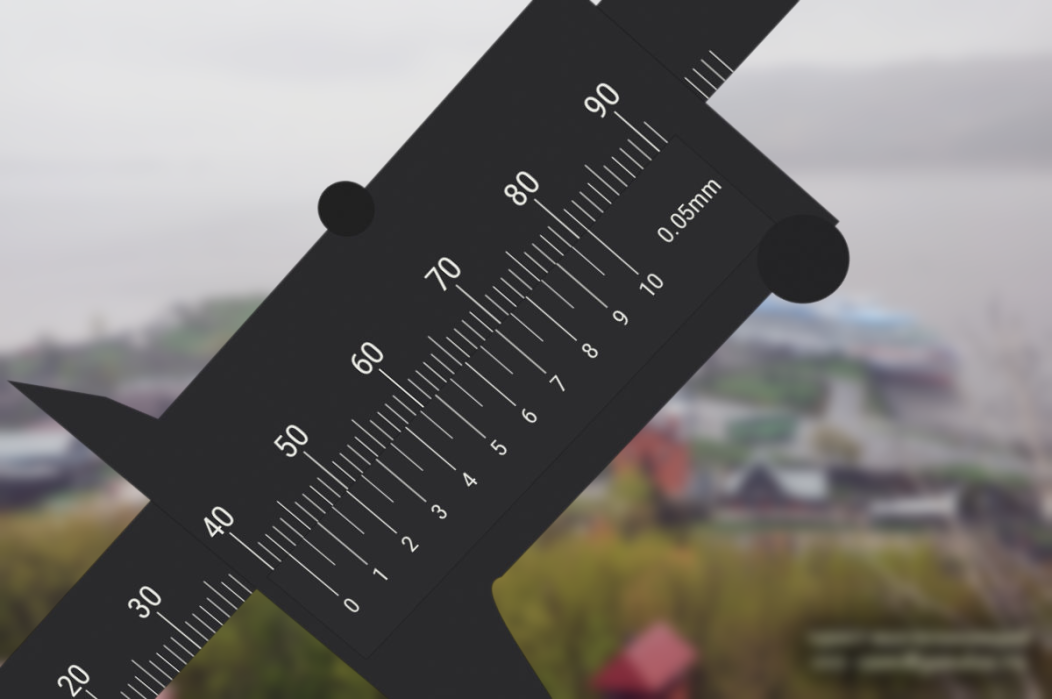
42.0 mm
